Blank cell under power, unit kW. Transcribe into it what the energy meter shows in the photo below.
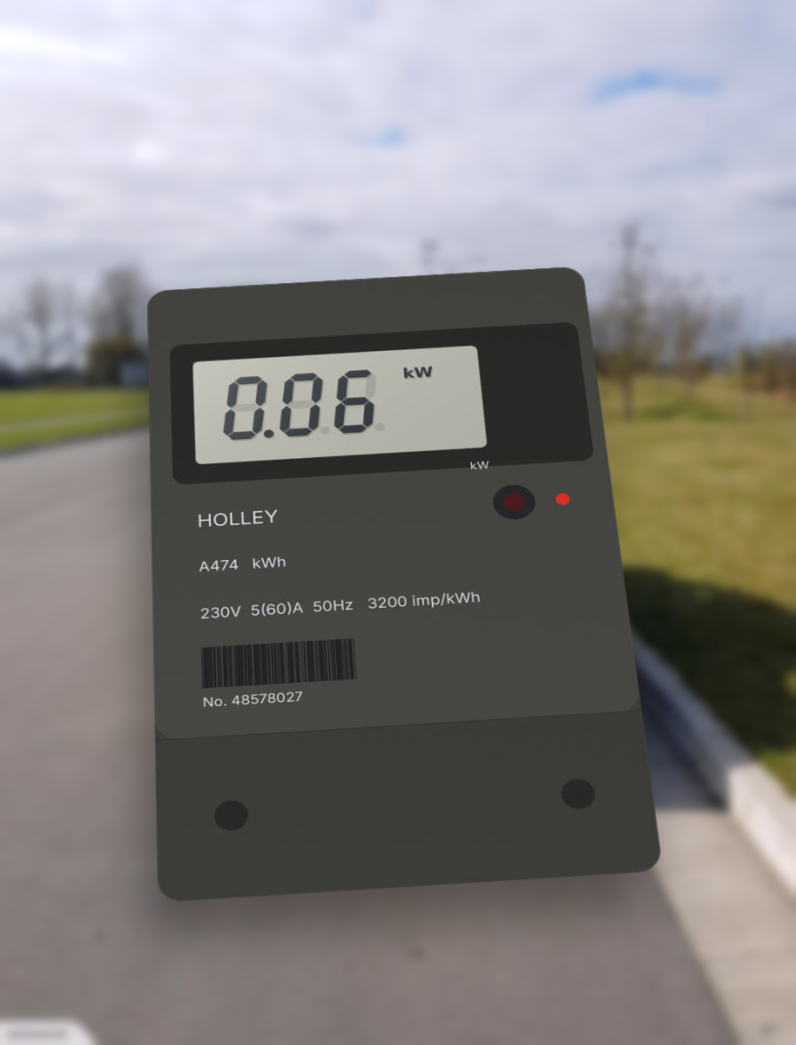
0.06 kW
